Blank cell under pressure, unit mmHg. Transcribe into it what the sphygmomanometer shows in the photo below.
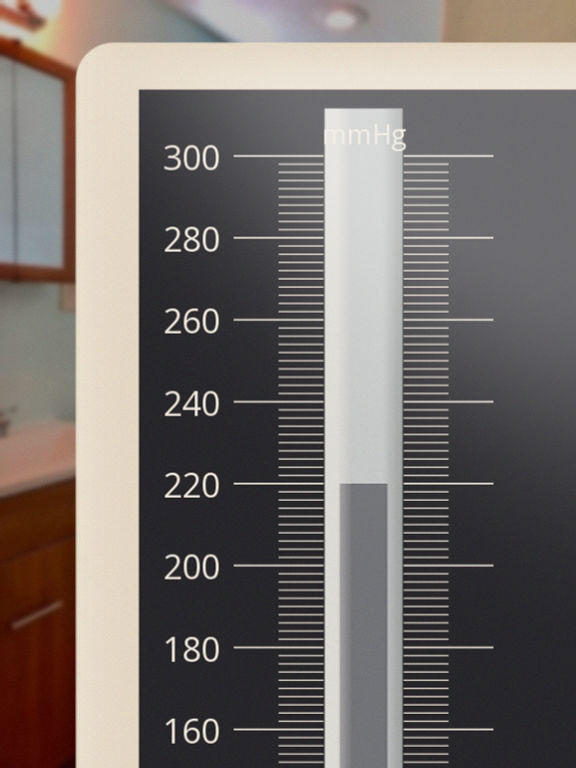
220 mmHg
